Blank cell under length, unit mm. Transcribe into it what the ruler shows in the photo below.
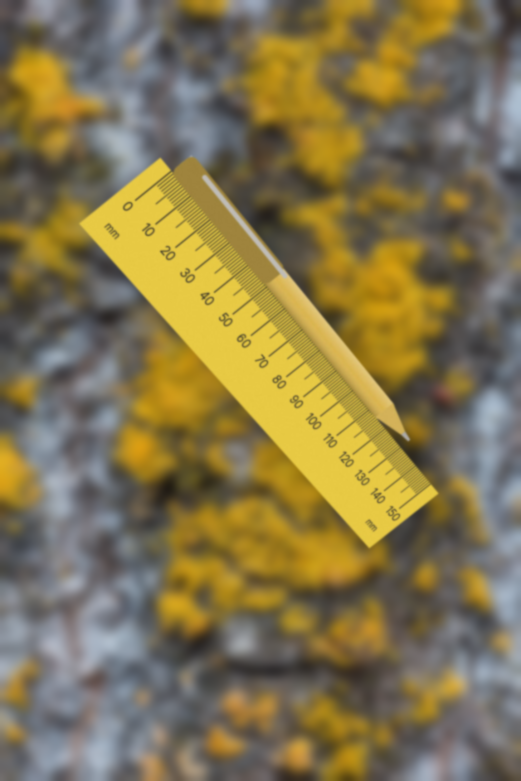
130 mm
